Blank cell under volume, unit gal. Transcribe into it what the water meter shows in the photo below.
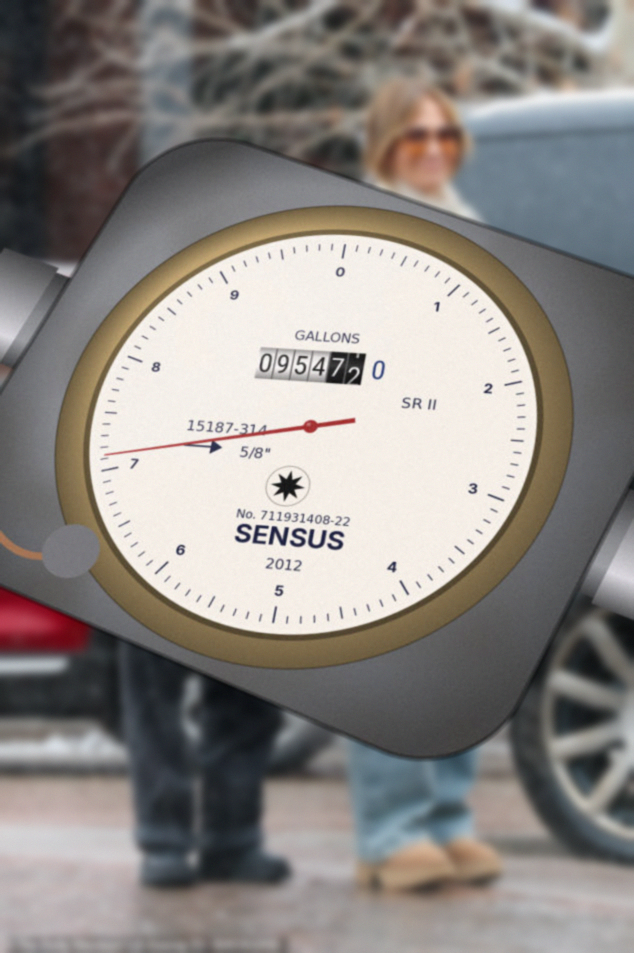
954717.1 gal
